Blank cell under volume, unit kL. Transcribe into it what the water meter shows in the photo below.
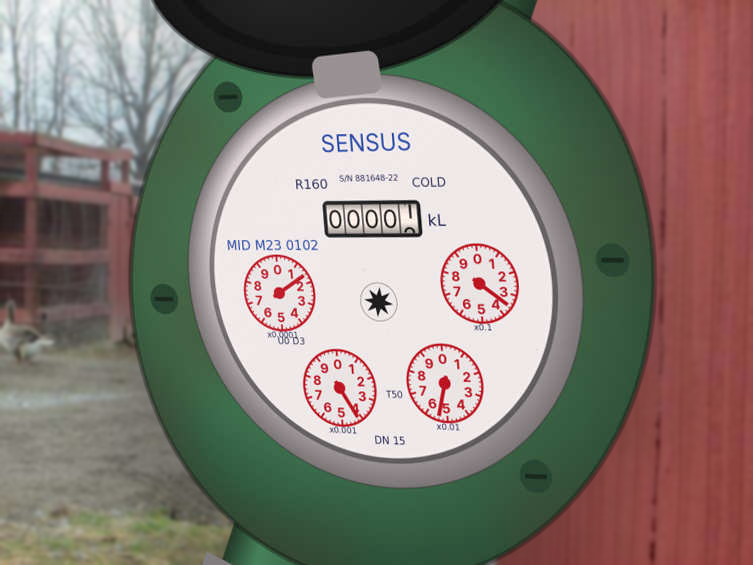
1.3541 kL
